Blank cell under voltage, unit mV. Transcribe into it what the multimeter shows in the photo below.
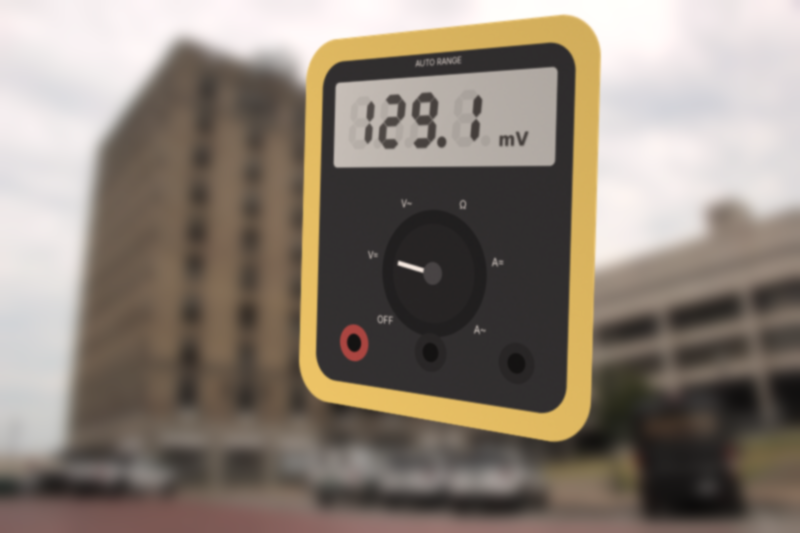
129.1 mV
